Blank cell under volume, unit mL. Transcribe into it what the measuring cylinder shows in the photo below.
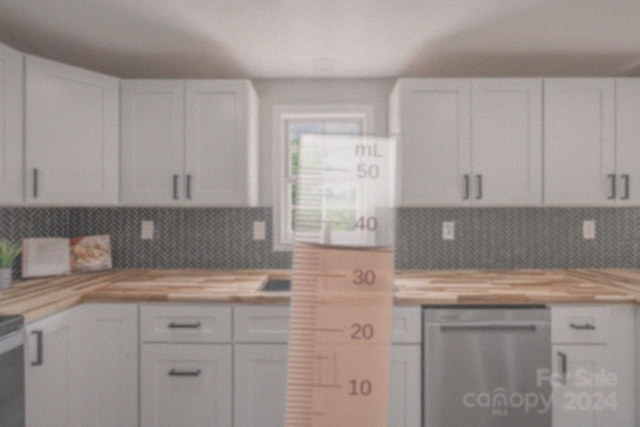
35 mL
